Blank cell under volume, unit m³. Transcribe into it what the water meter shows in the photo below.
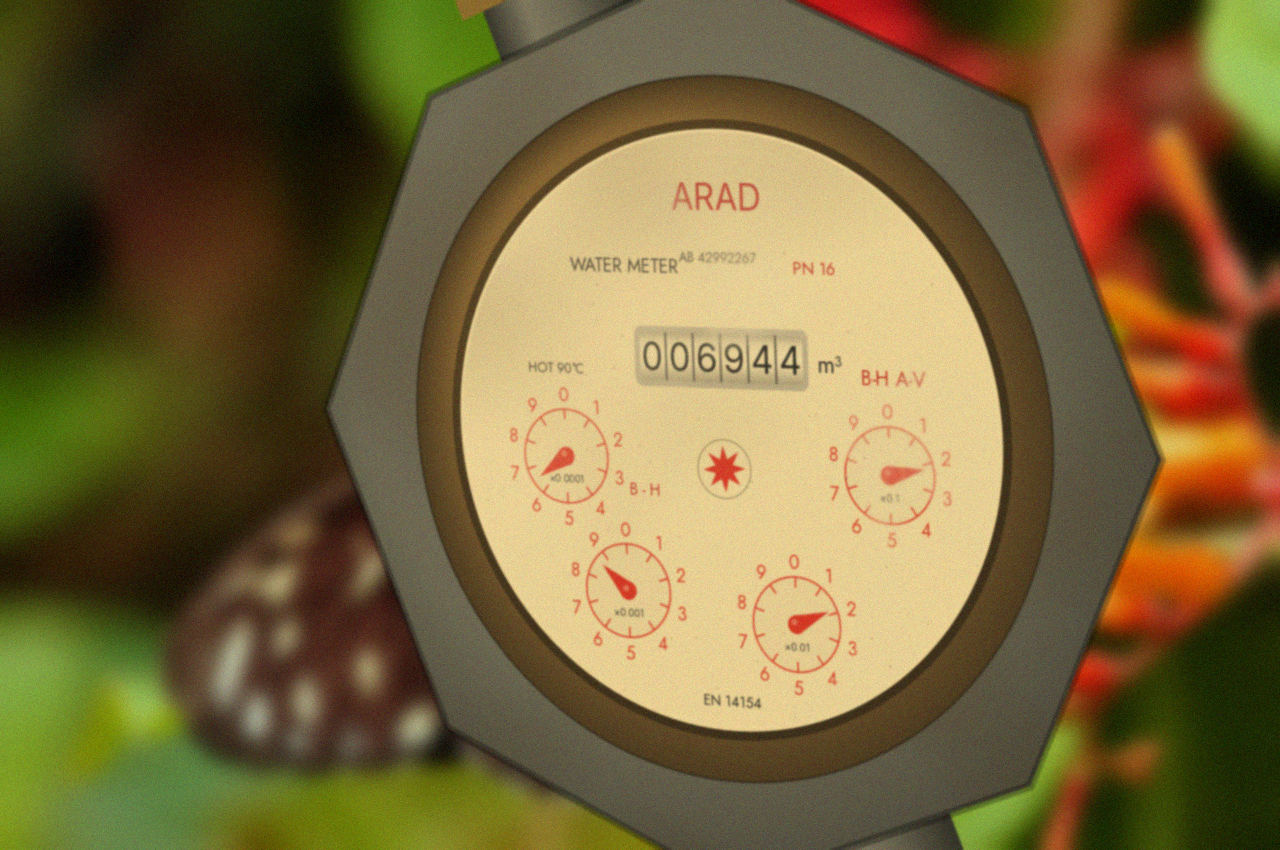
6944.2186 m³
